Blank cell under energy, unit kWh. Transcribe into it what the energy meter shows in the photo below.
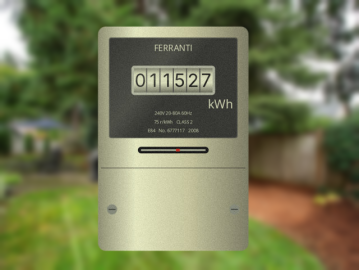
11527 kWh
